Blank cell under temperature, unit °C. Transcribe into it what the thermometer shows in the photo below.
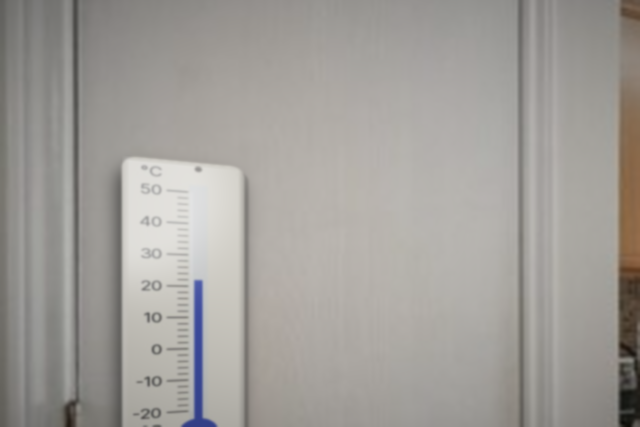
22 °C
